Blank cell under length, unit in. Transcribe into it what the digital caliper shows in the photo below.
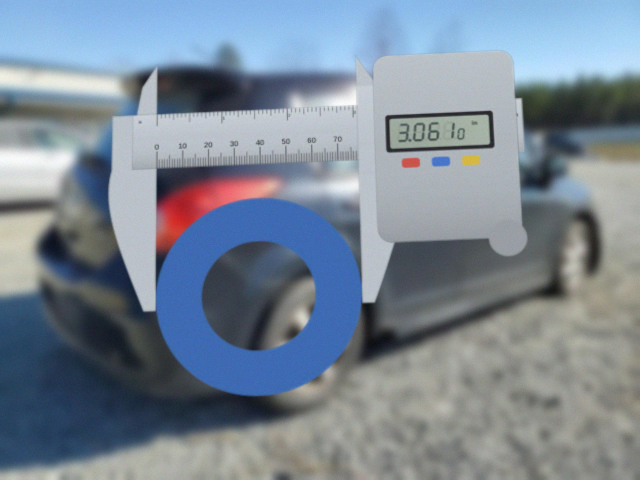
3.0610 in
